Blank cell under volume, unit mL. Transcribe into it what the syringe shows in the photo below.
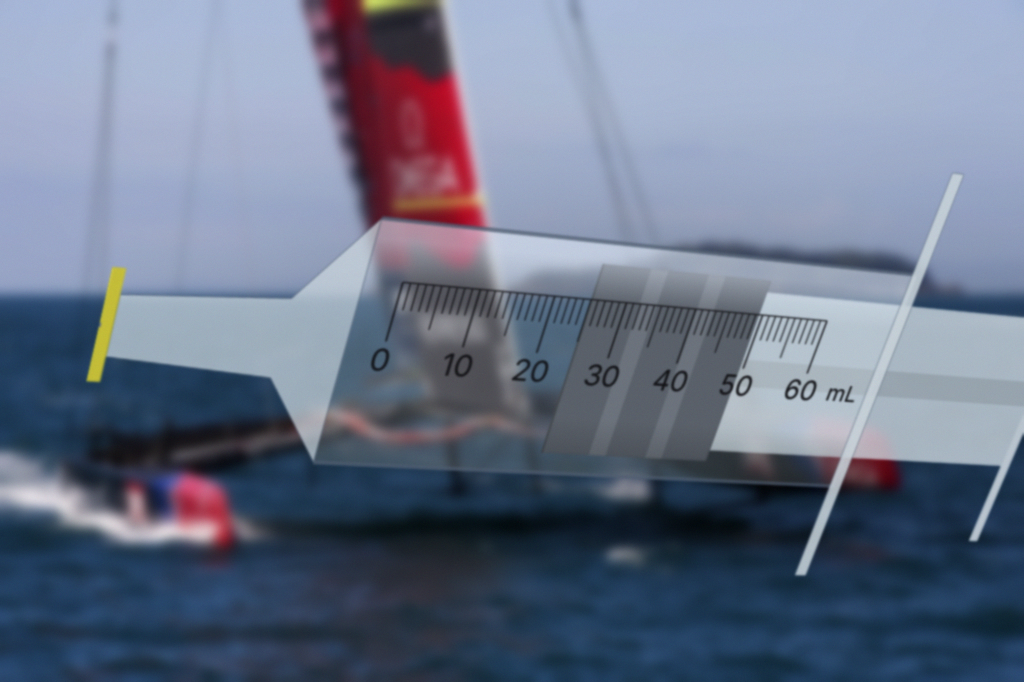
25 mL
